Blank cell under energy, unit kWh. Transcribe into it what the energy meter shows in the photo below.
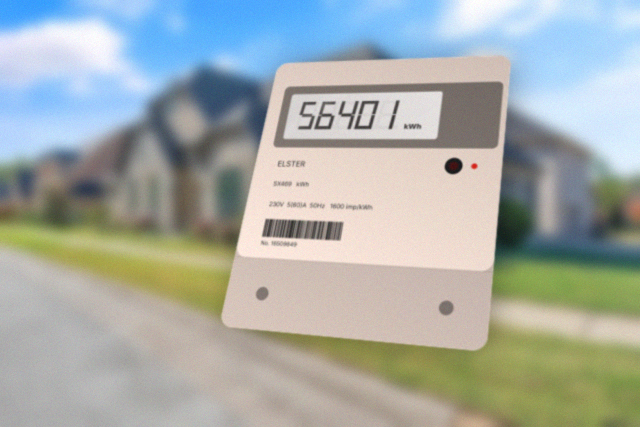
56401 kWh
